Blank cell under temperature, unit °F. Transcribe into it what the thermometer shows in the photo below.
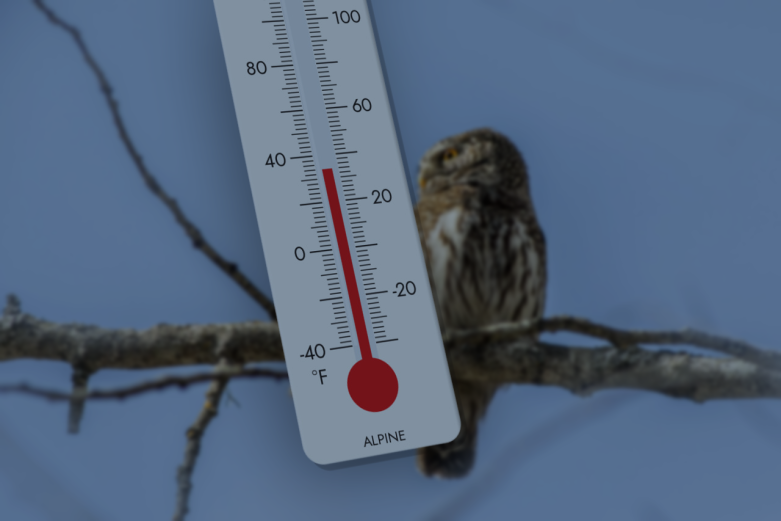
34 °F
